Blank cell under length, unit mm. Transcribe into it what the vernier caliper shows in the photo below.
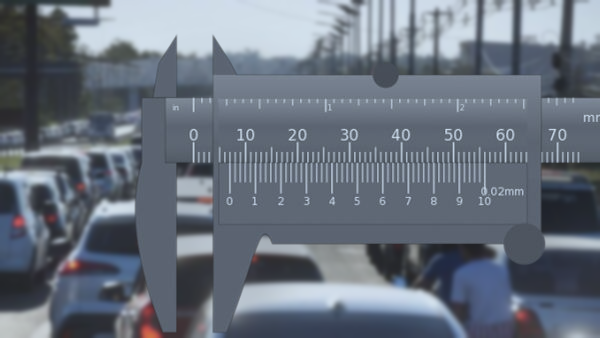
7.0 mm
